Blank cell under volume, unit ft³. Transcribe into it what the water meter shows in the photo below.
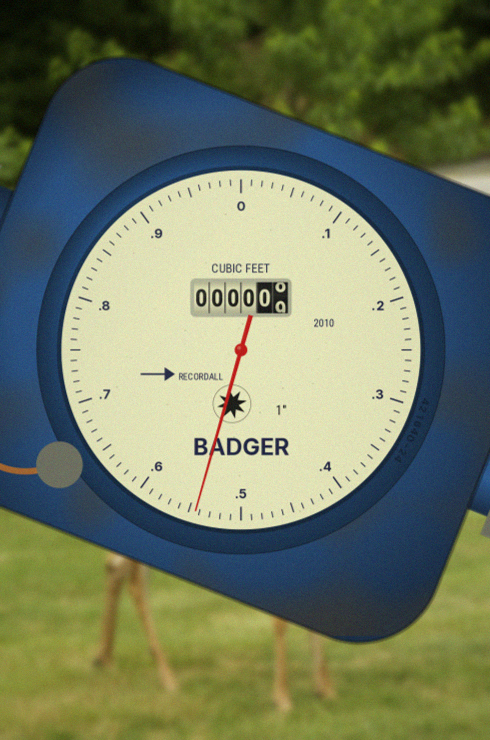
8.54 ft³
